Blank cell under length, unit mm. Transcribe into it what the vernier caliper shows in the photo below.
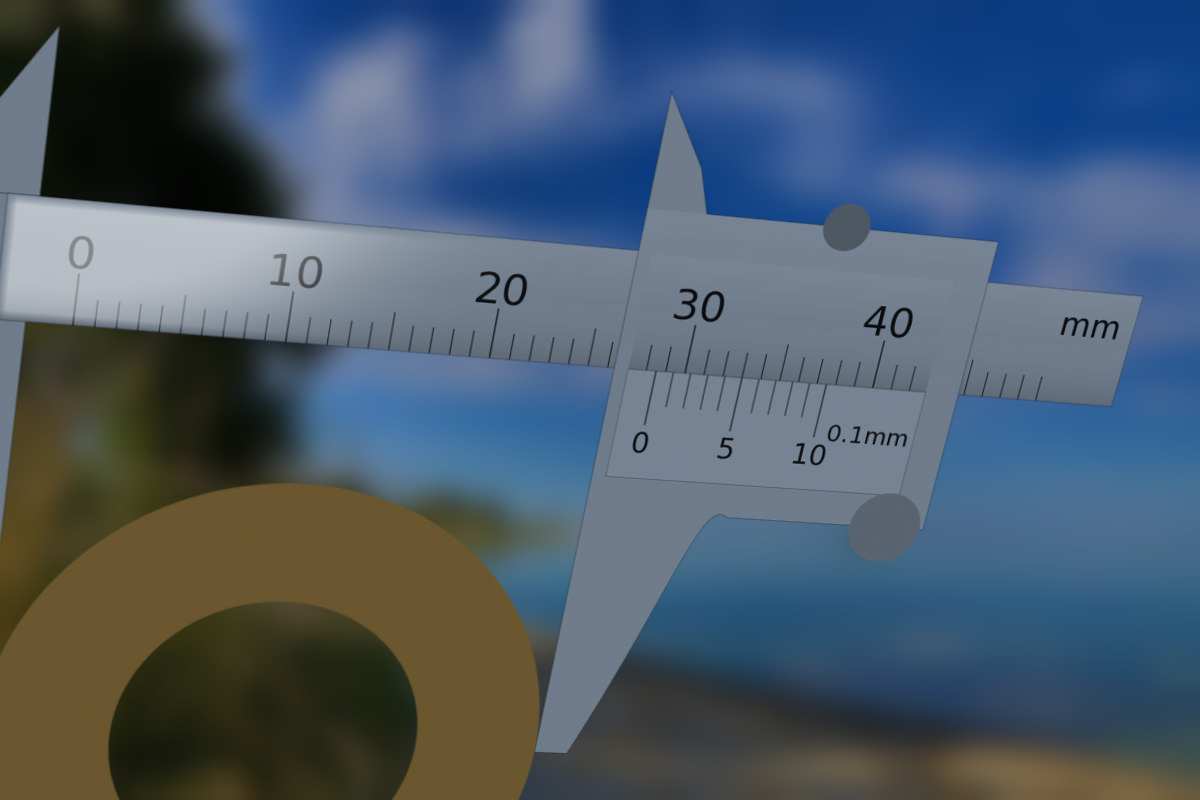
28.5 mm
